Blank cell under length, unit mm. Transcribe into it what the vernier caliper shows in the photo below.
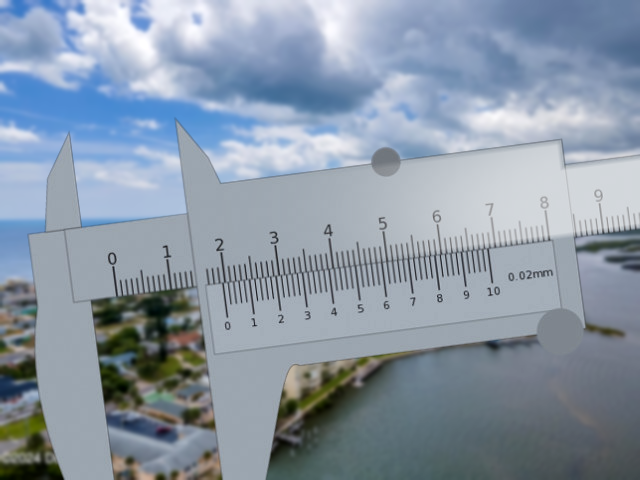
19.6 mm
